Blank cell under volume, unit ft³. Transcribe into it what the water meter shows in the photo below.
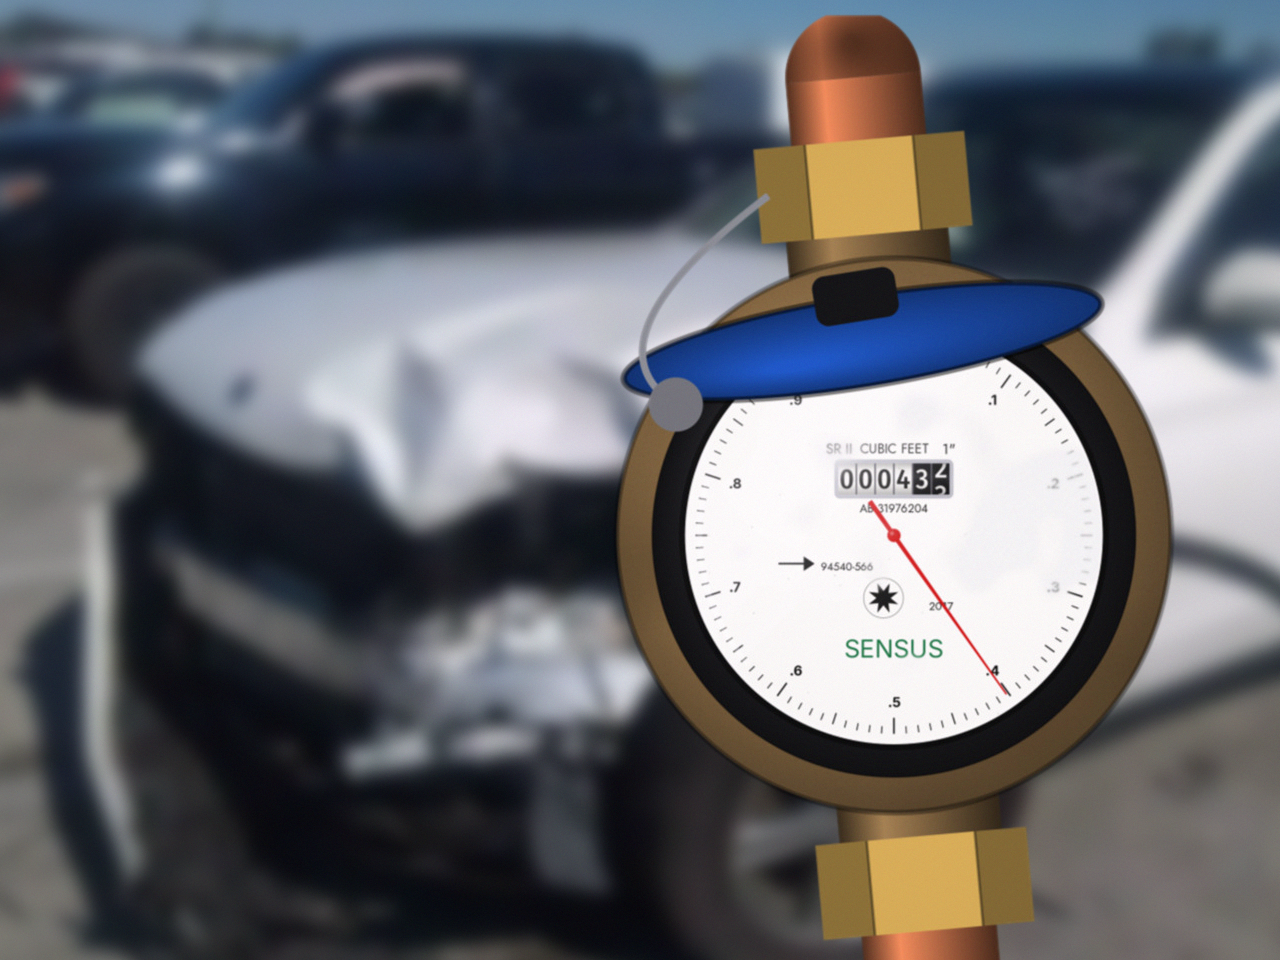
432.40 ft³
